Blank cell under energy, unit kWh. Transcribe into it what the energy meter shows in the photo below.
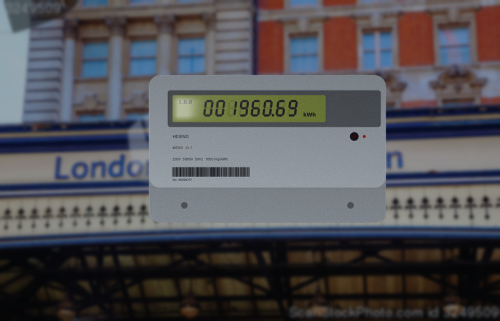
1960.69 kWh
